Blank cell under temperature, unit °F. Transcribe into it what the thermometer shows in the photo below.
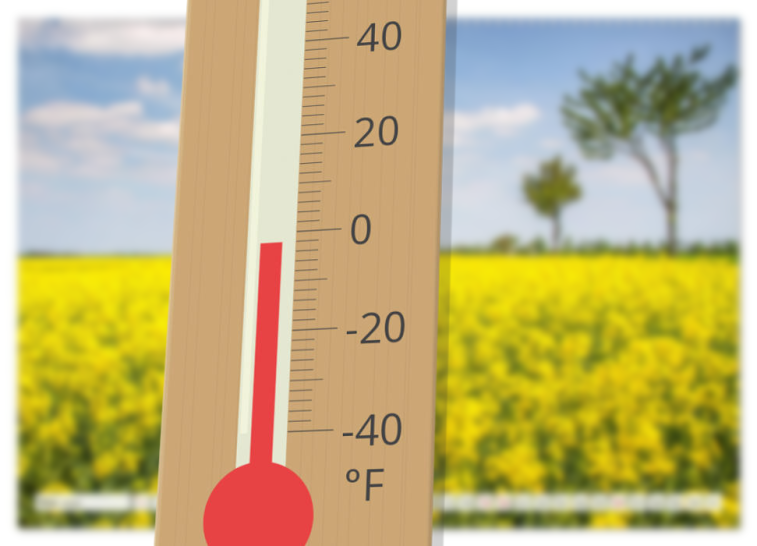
-2 °F
